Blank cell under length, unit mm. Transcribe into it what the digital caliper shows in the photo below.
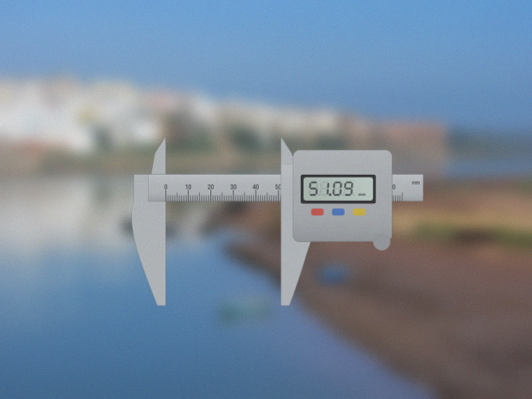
51.09 mm
